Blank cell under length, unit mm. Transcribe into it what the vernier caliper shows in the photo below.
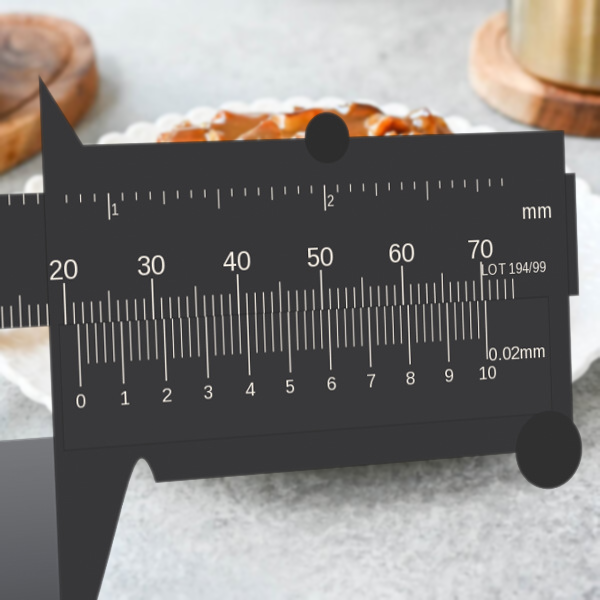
21.4 mm
